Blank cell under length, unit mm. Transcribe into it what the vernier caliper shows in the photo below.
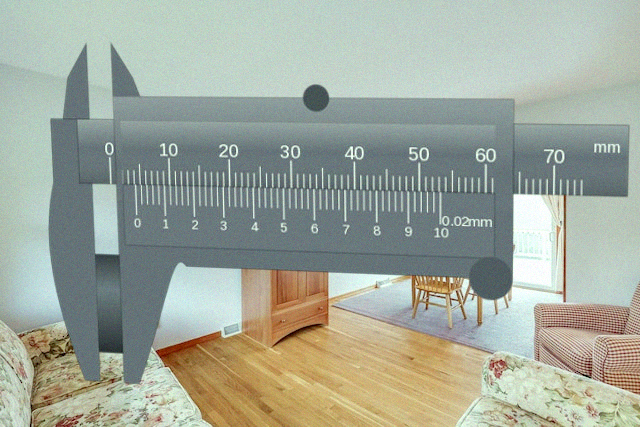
4.2 mm
